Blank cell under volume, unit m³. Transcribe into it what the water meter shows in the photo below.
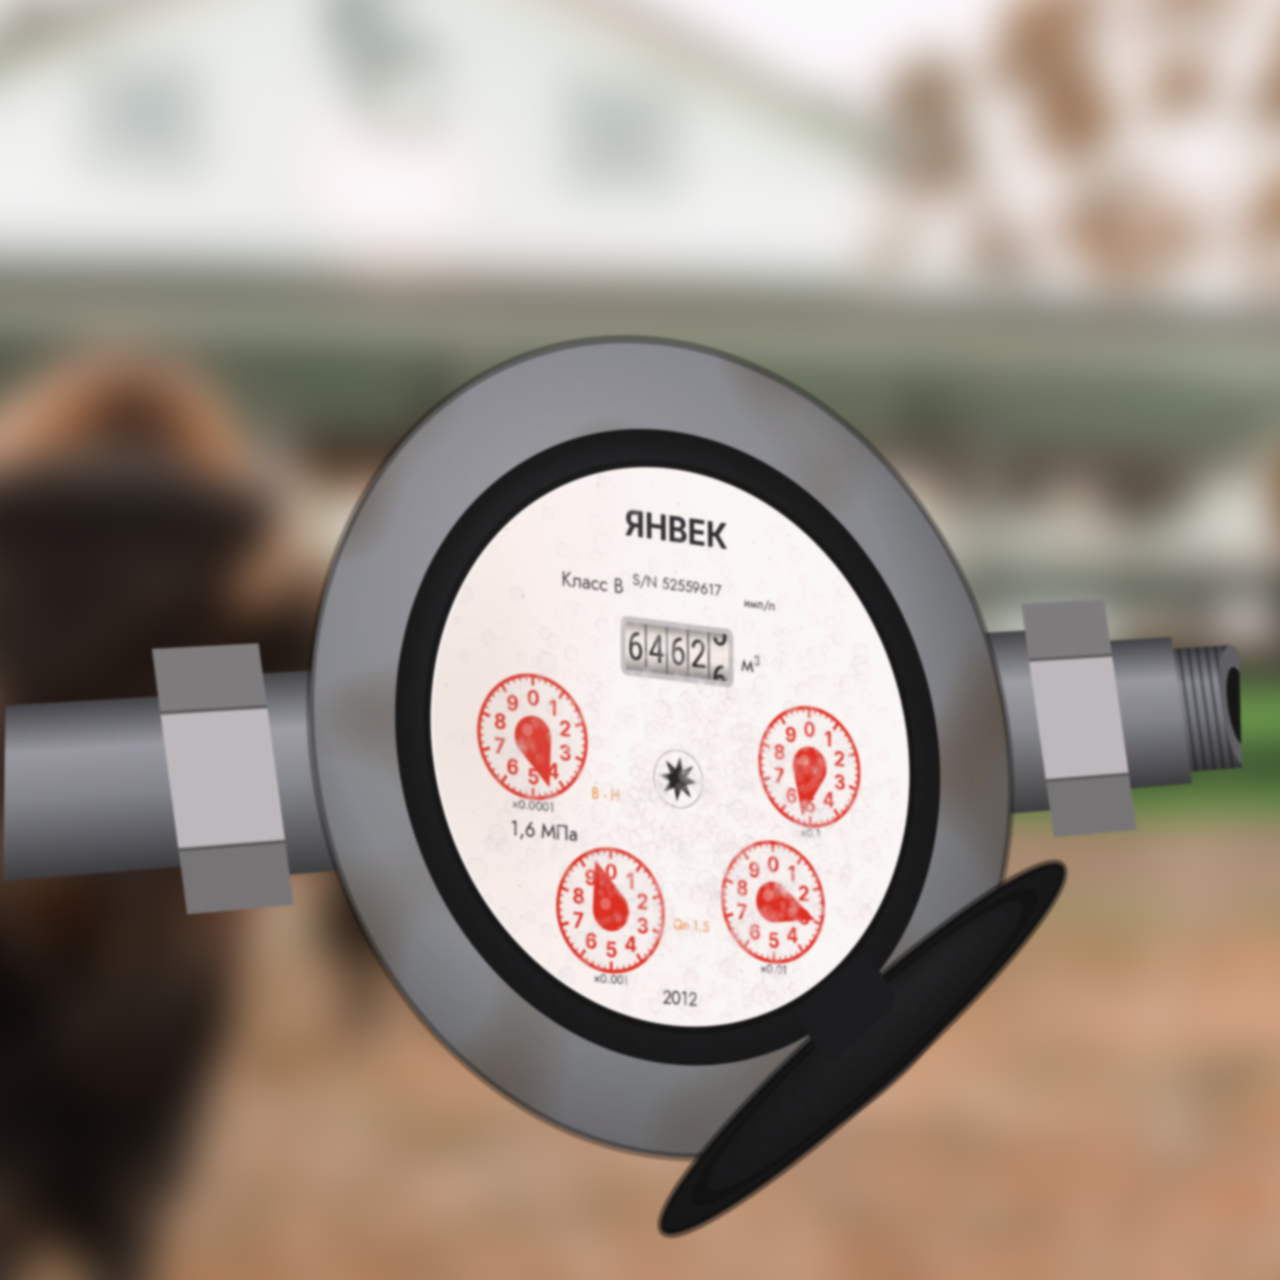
64625.5294 m³
